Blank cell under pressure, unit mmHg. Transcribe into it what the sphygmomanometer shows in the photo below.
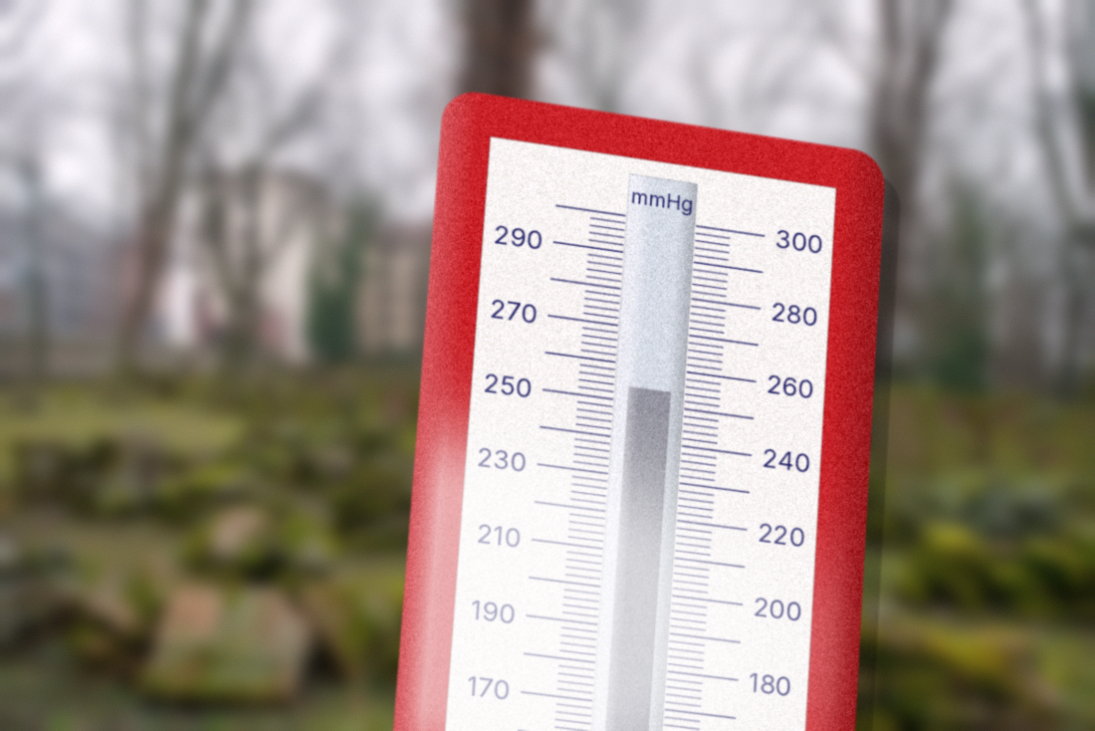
254 mmHg
